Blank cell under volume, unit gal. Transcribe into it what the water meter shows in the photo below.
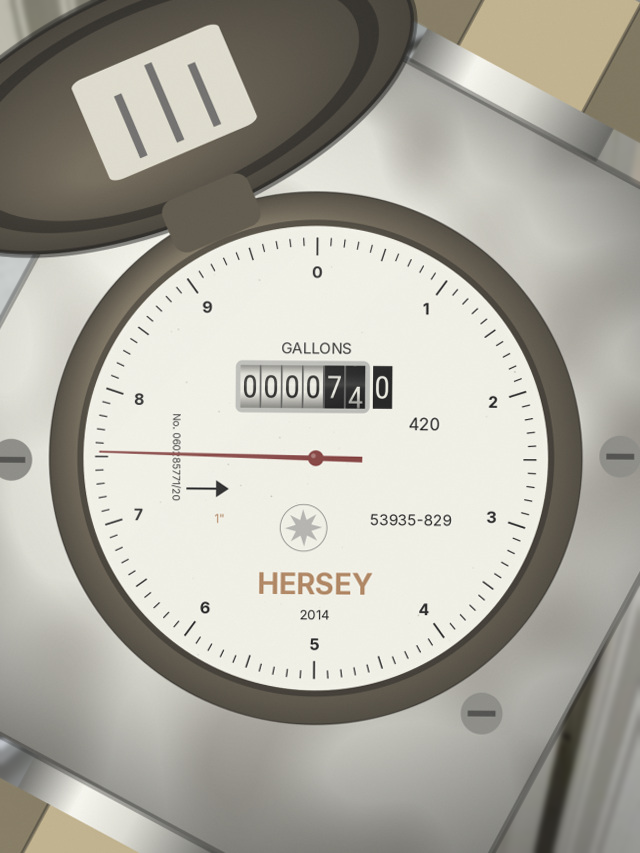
737.5 gal
